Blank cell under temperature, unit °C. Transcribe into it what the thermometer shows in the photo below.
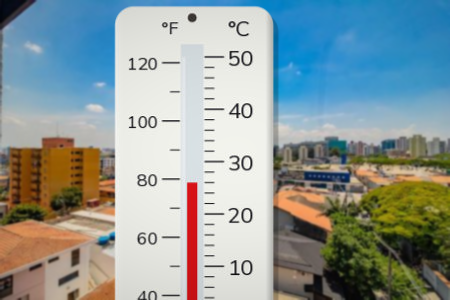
26 °C
